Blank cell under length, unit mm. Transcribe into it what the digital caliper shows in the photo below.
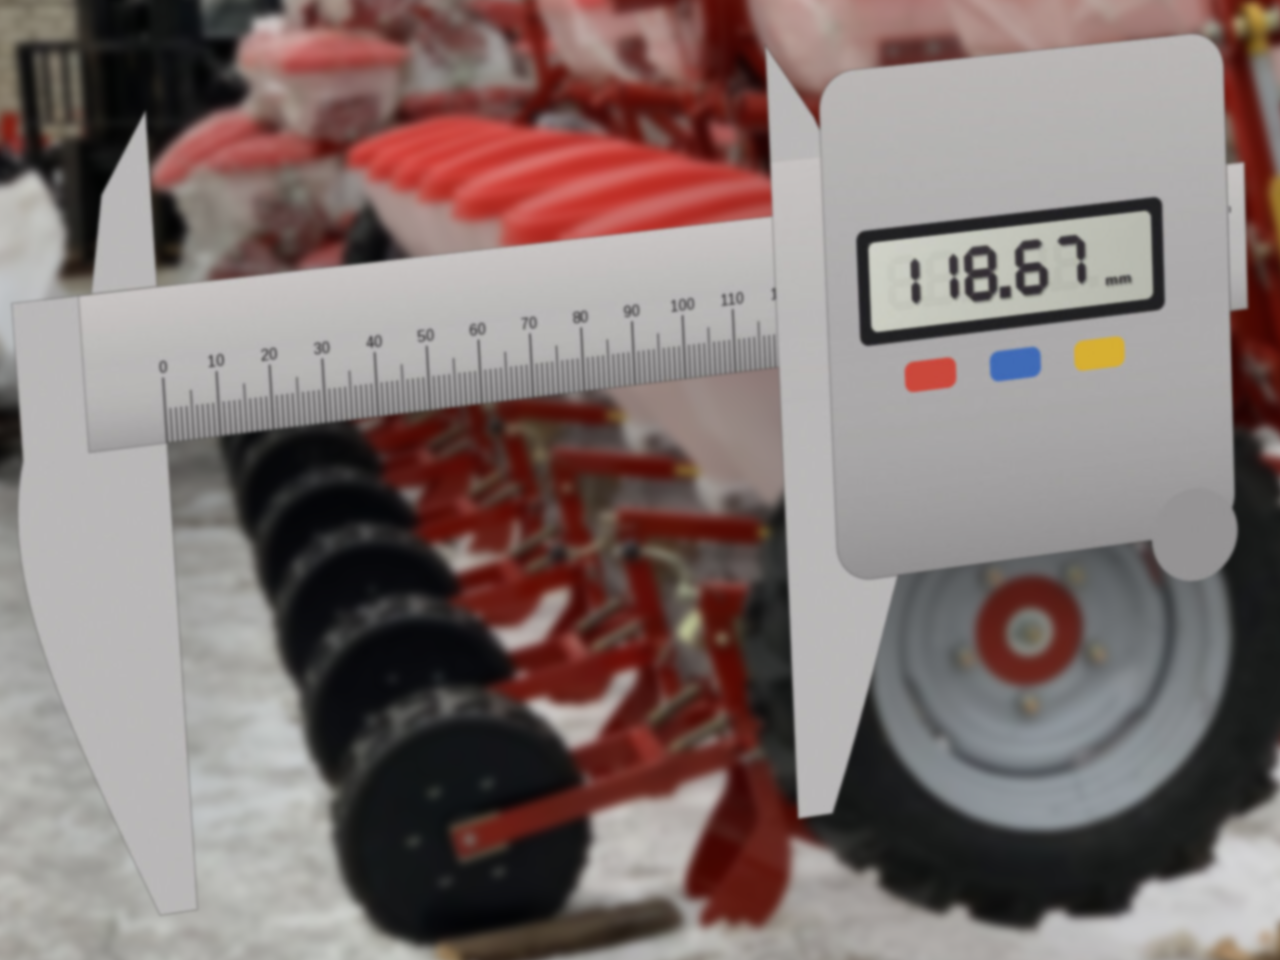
118.67 mm
